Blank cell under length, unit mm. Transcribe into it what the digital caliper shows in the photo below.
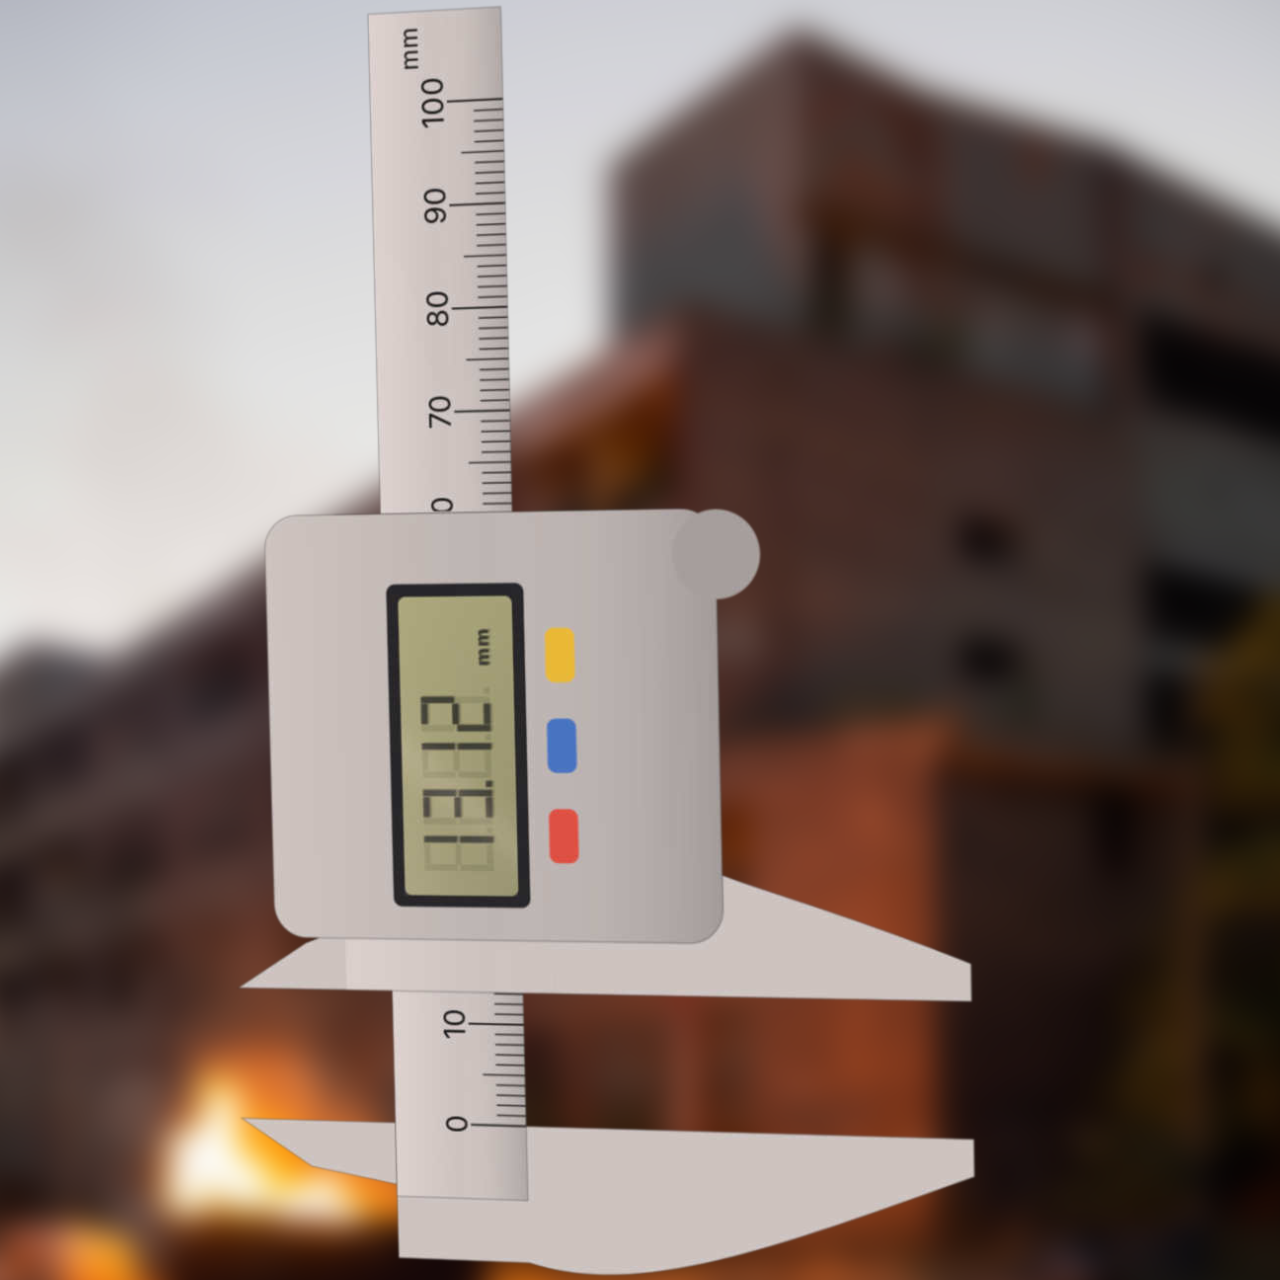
13.12 mm
